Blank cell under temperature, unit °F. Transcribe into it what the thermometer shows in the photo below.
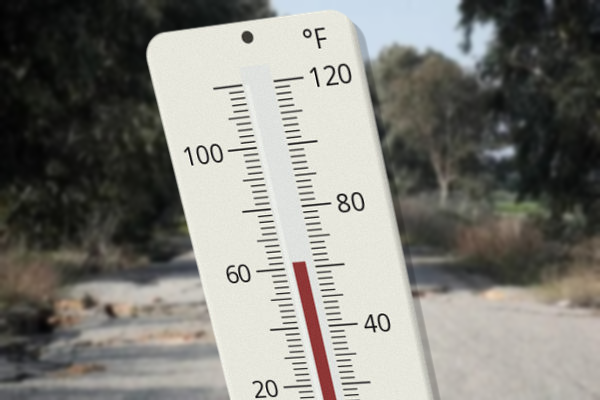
62 °F
